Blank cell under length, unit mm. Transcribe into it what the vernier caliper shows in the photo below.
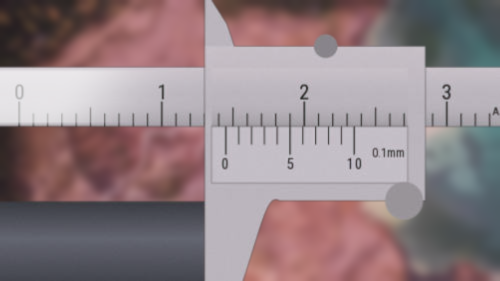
14.5 mm
